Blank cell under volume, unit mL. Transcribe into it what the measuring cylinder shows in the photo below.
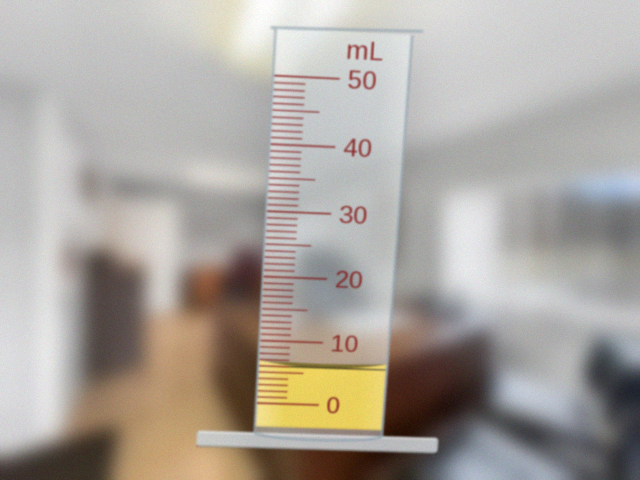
6 mL
